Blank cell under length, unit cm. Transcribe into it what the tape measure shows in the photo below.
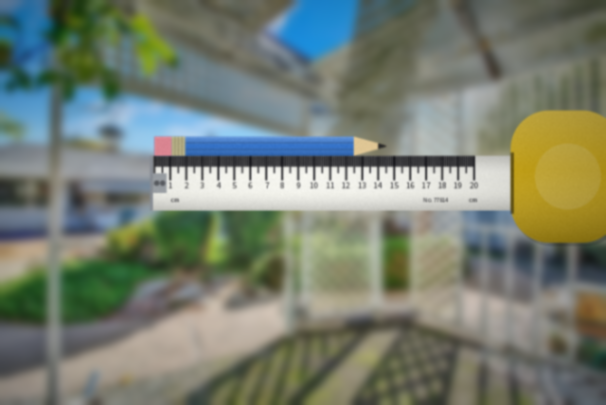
14.5 cm
